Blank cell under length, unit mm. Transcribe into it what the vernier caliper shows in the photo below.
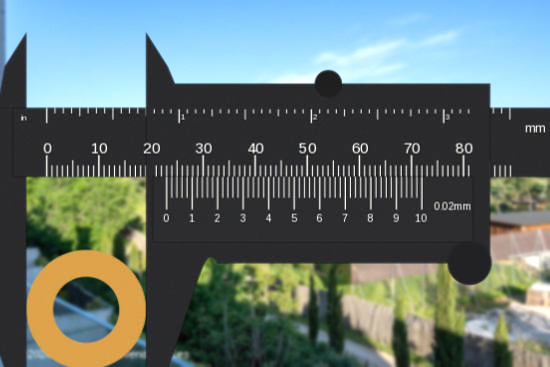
23.0 mm
